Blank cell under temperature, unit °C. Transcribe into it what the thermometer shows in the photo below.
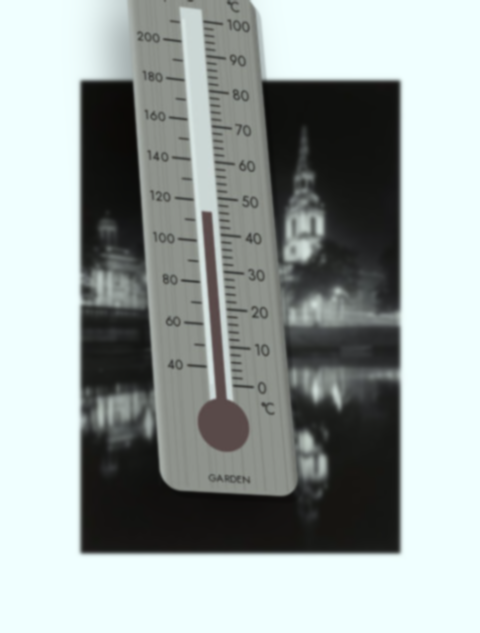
46 °C
